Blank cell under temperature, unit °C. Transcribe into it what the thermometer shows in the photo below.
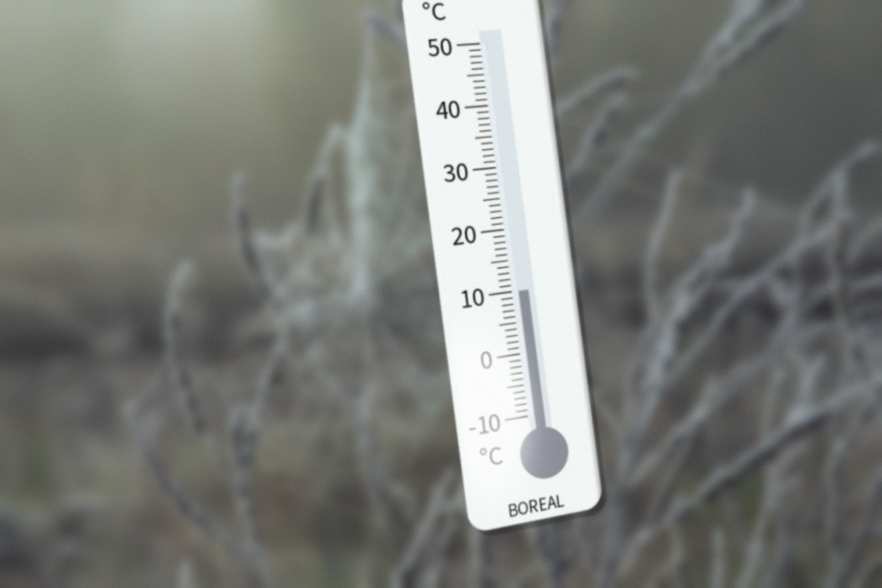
10 °C
